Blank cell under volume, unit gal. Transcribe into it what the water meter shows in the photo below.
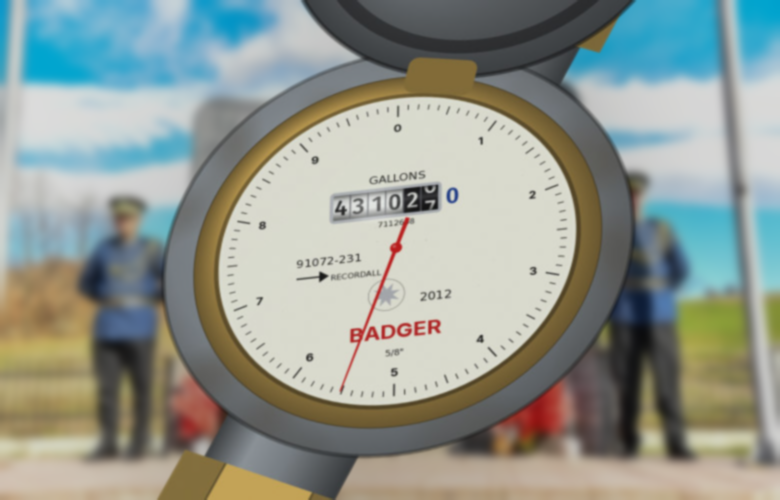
4310265.5 gal
